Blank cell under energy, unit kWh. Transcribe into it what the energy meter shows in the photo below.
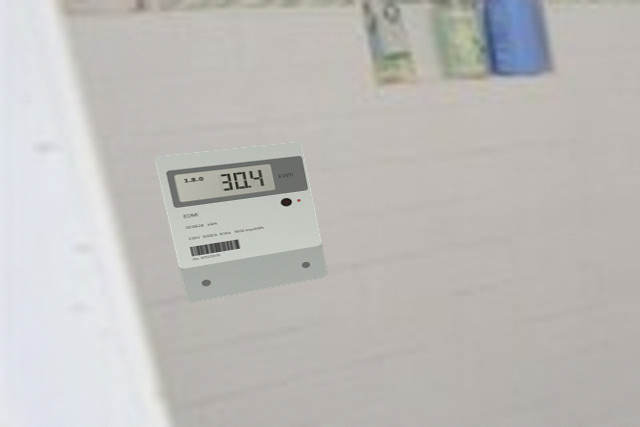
30.4 kWh
